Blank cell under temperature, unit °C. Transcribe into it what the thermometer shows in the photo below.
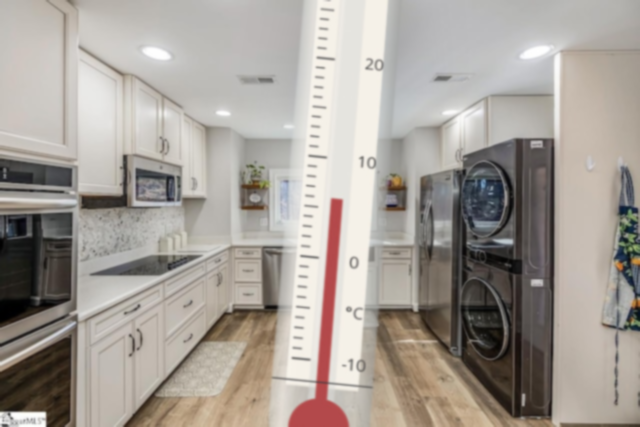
6 °C
